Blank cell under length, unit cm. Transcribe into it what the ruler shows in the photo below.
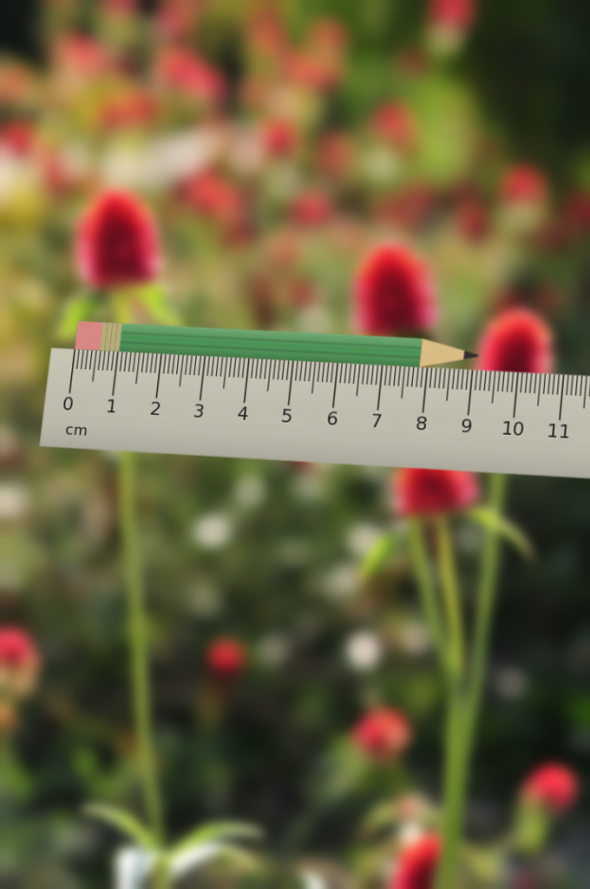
9.1 cm
